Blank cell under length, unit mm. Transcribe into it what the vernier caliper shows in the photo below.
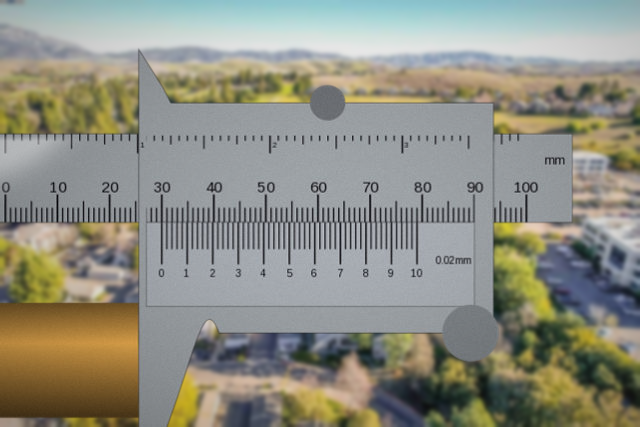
30.0 mm
